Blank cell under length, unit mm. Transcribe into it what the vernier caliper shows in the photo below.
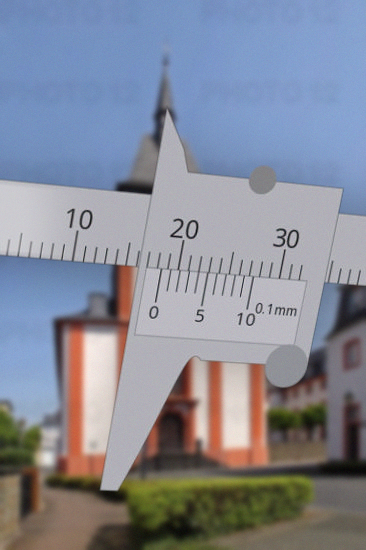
18.4 mm
